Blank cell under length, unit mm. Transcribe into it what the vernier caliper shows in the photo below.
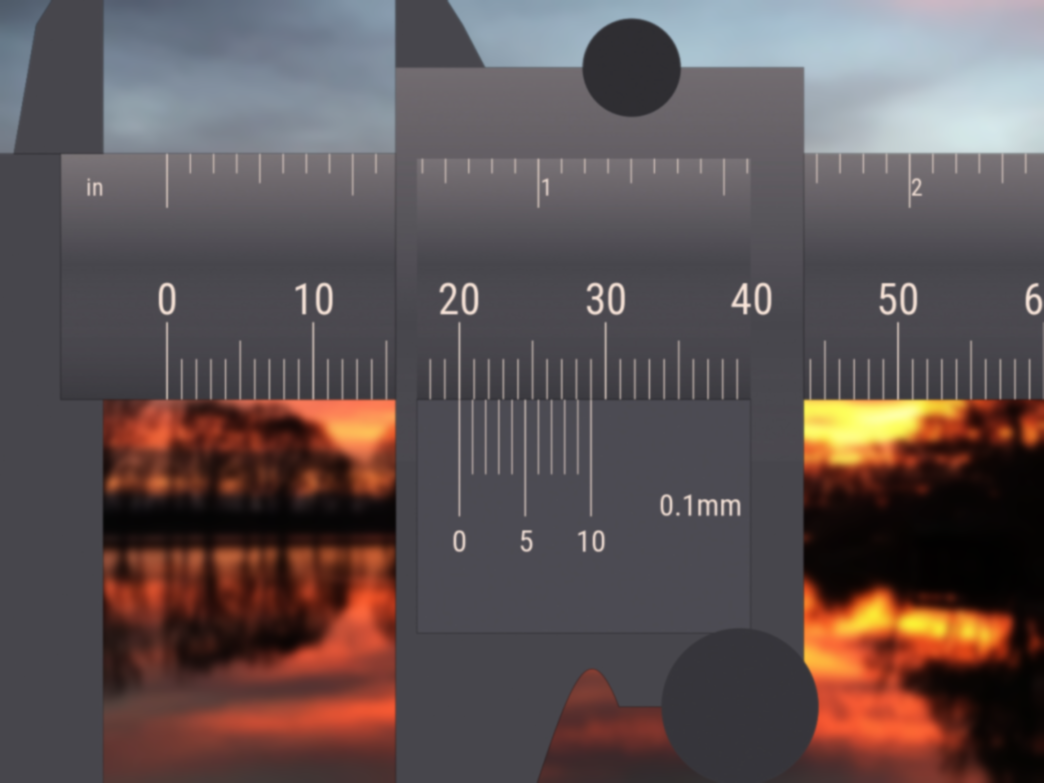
20.0 mm
